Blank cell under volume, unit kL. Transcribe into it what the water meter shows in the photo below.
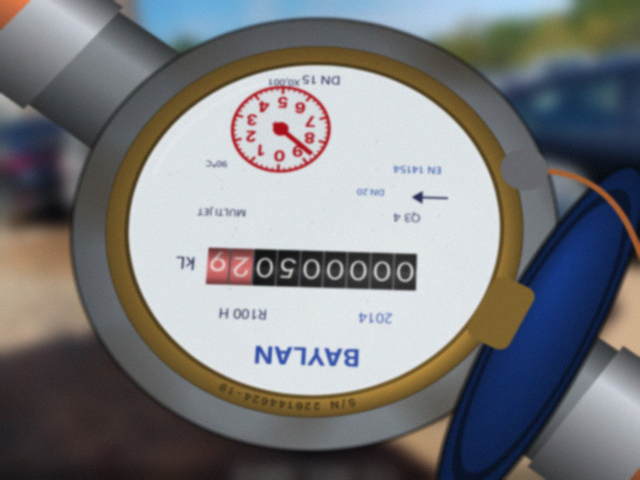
50.288 kL
